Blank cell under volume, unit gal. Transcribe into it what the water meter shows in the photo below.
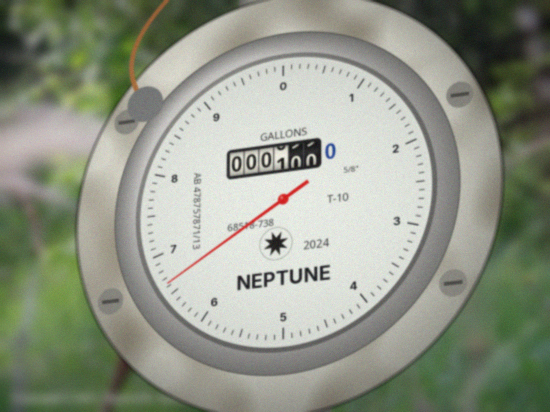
996.6 gal
